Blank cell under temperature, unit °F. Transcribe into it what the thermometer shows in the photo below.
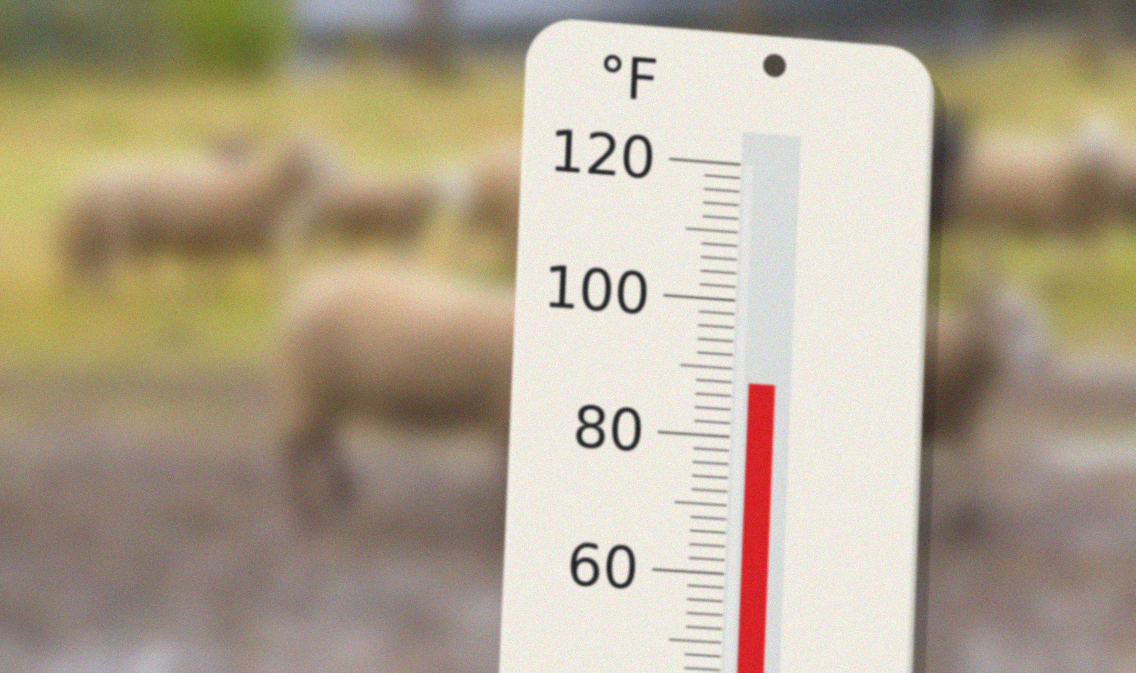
88 °F
